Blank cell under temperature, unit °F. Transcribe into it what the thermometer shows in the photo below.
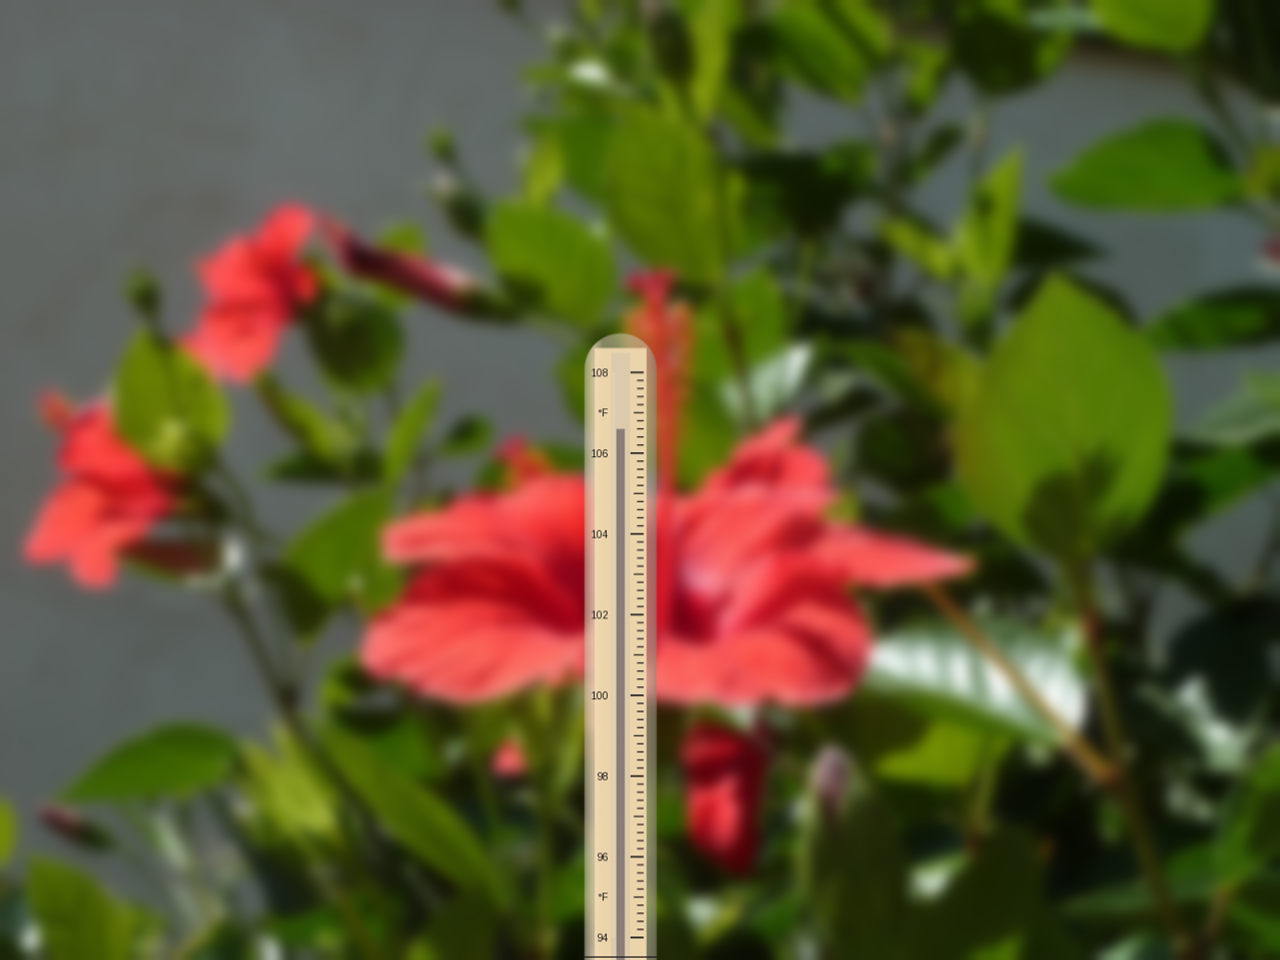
106.6 °F
